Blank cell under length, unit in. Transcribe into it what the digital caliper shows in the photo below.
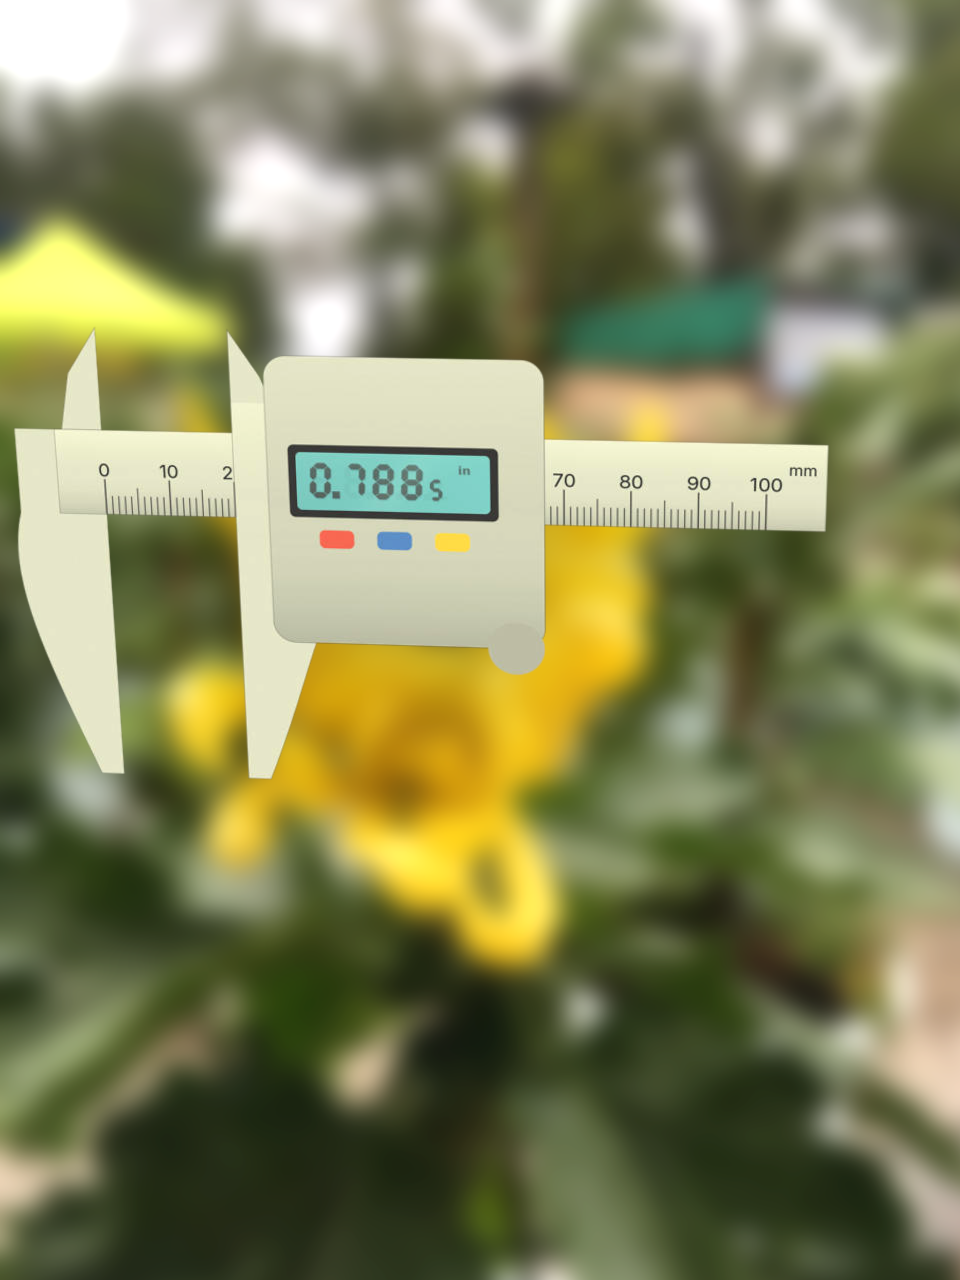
0.7885 in
